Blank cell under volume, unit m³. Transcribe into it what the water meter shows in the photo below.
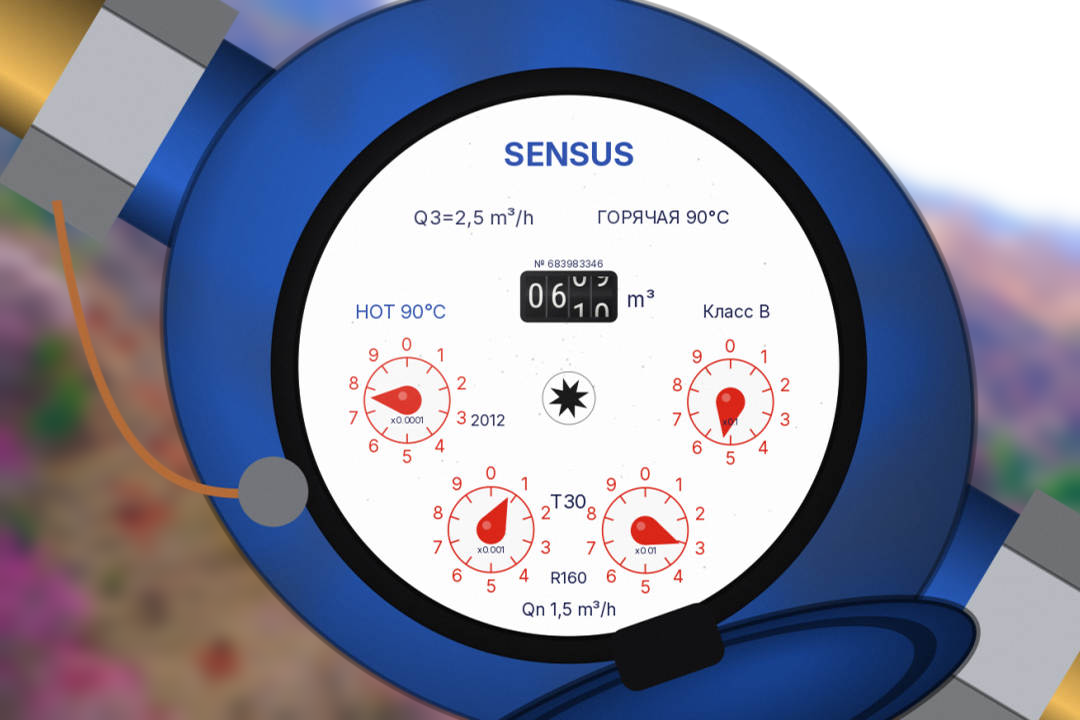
609.5307 m³
